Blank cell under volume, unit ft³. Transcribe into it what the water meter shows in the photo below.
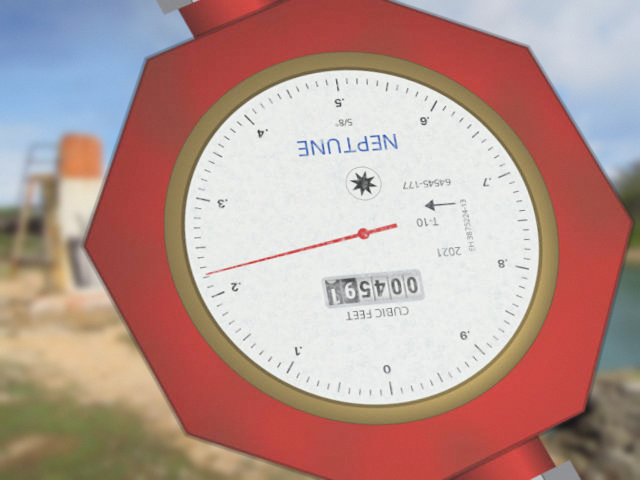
4591.22 ft³
